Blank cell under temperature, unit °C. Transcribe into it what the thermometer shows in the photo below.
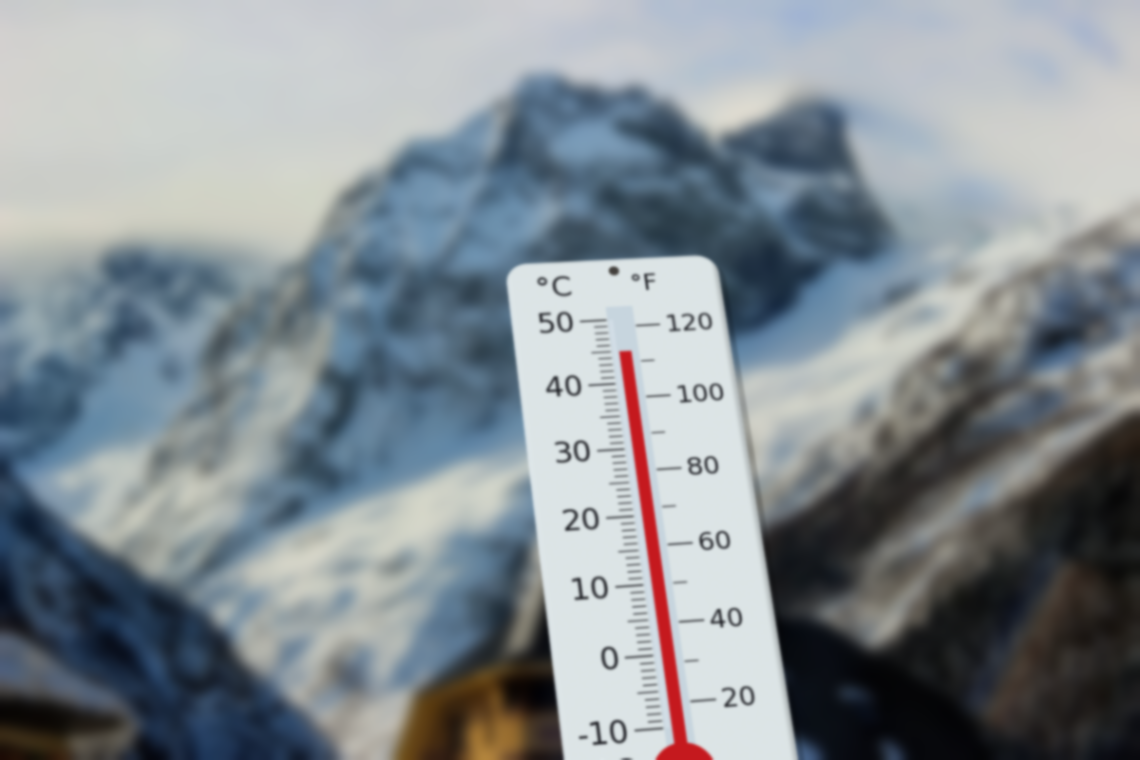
45 °C
